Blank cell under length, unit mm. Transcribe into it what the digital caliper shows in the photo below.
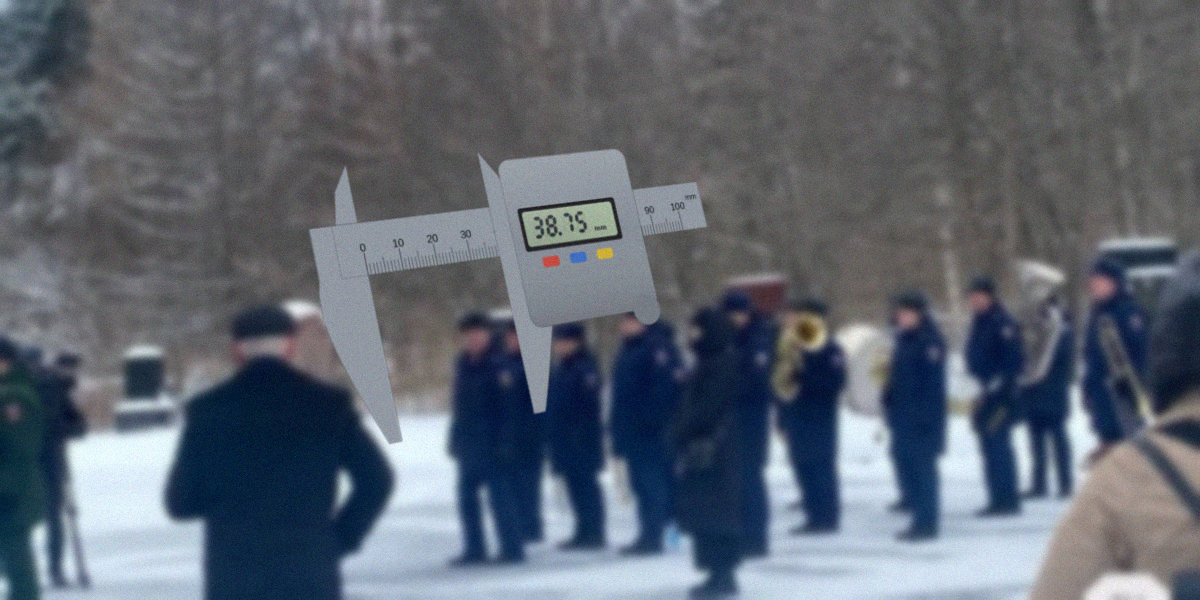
38.75 mm
